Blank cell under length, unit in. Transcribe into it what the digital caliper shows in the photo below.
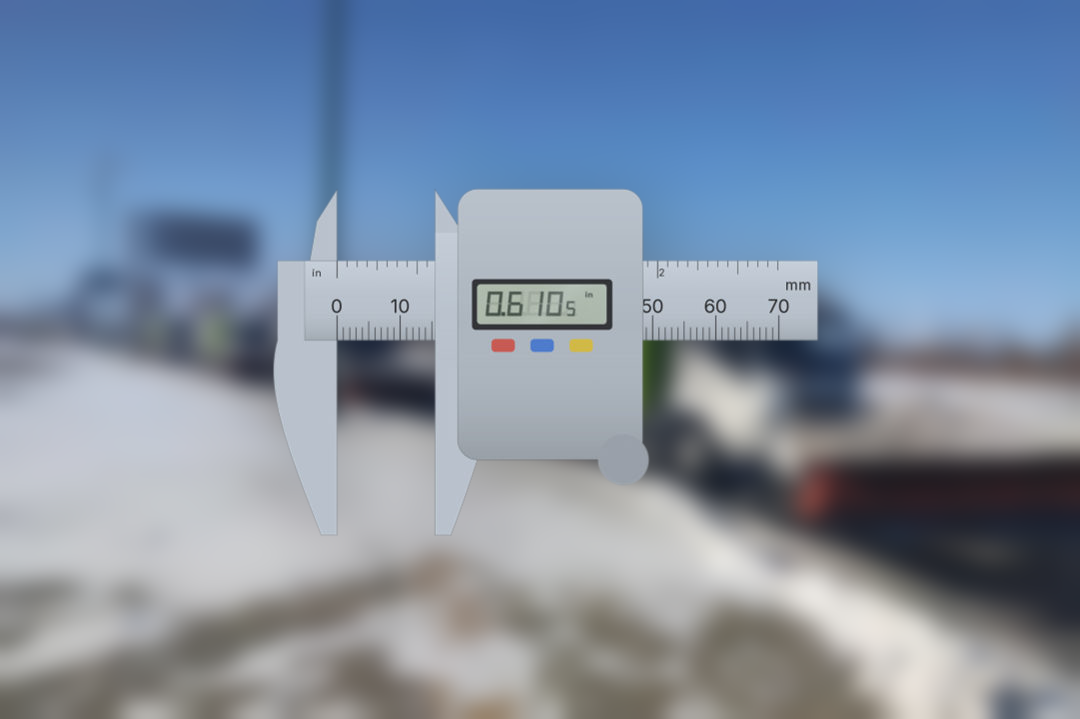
0.6105 in
